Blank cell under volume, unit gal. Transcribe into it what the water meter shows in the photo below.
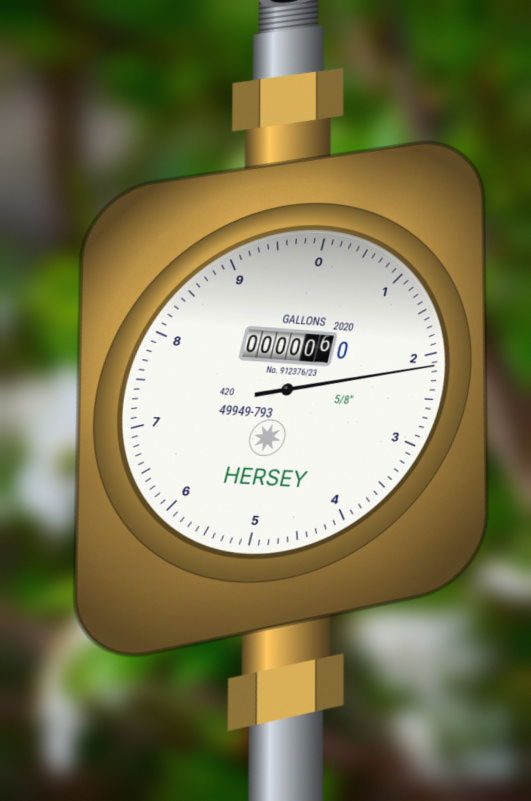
62.1 gal
